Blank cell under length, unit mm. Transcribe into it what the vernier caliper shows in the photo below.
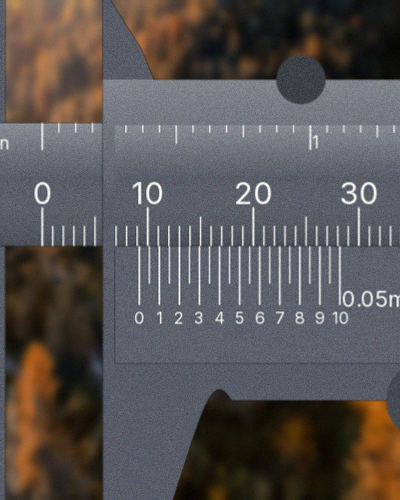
9.2 mm
